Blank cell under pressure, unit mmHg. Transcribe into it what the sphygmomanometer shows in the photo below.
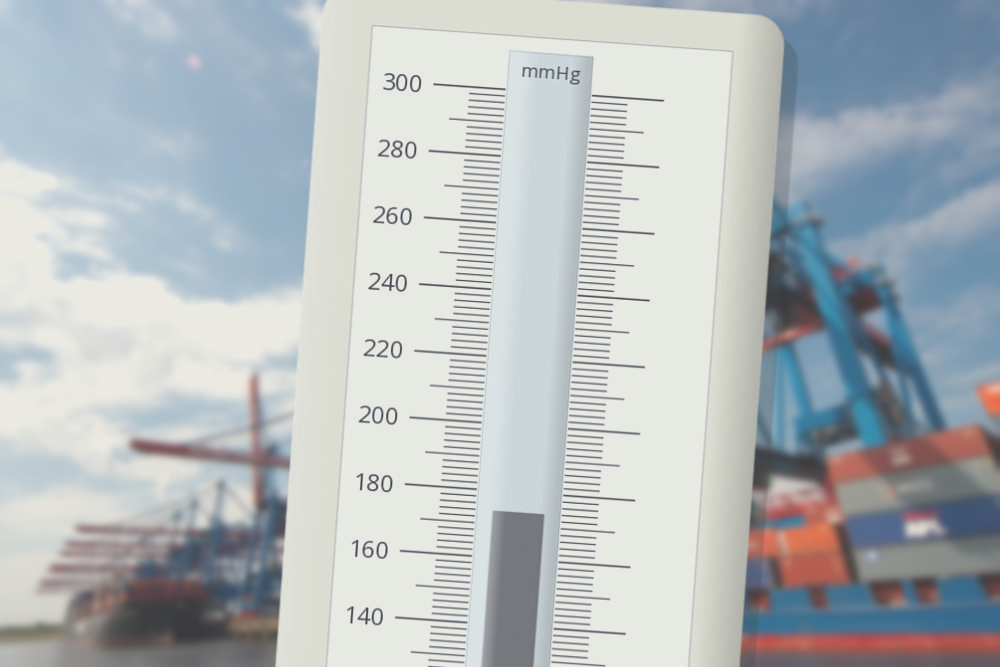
174 mmHg
